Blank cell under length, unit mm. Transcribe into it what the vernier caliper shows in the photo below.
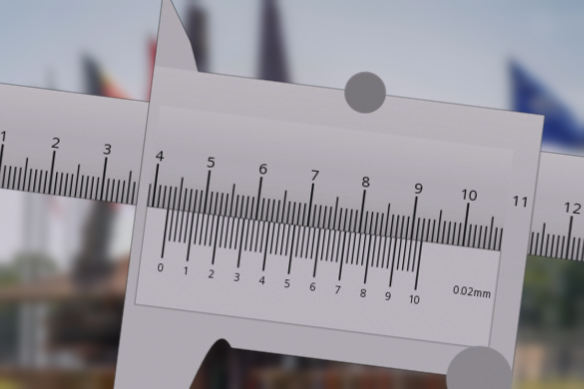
43.0 mm
